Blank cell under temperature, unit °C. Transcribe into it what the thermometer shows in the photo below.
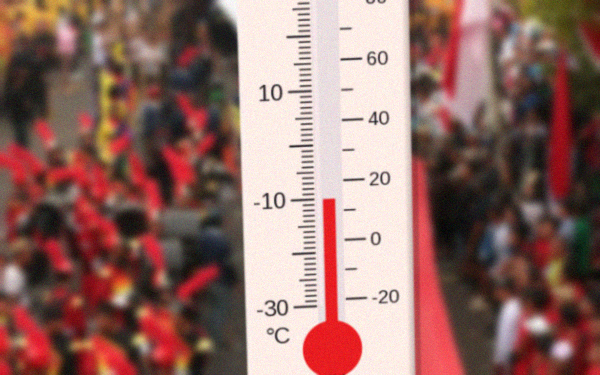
-10 °C
